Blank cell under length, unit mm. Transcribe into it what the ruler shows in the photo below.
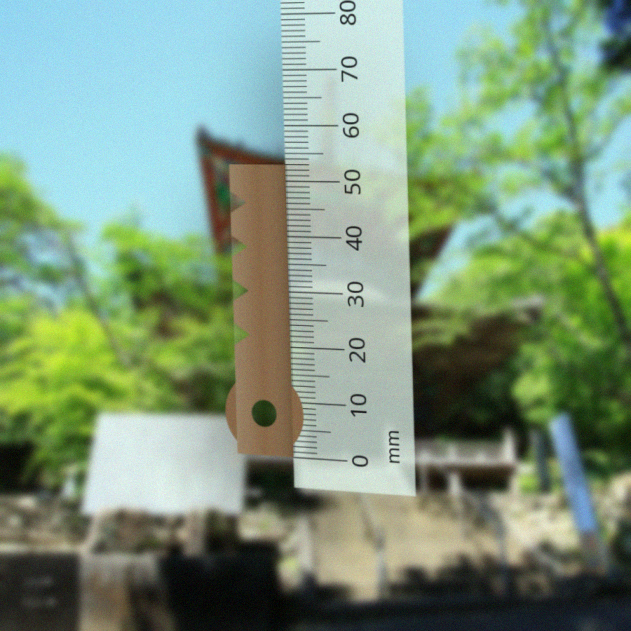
53 mm
